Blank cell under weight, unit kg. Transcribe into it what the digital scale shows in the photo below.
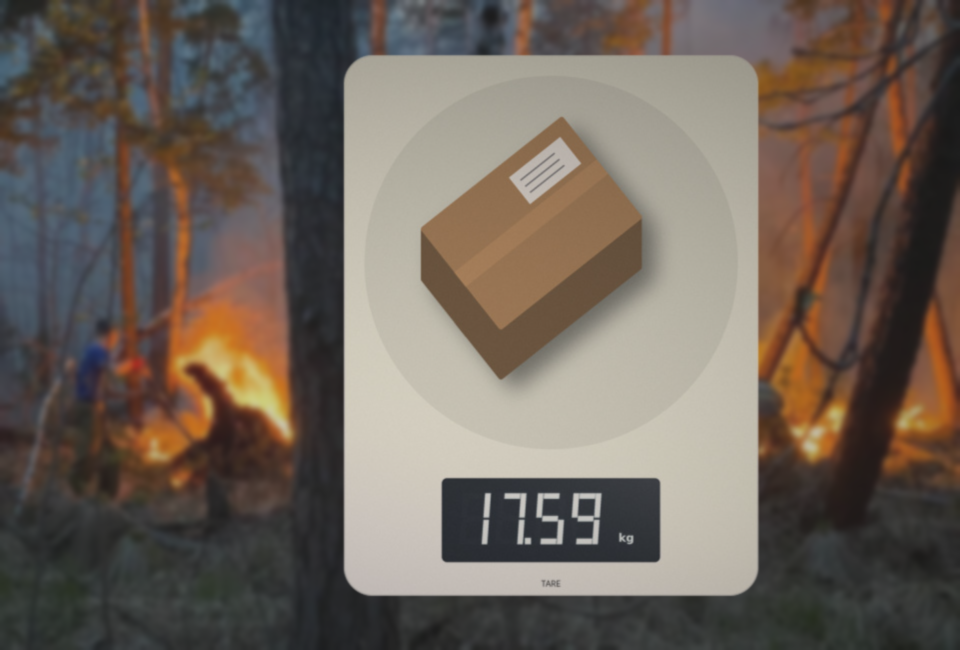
17.59 kg
